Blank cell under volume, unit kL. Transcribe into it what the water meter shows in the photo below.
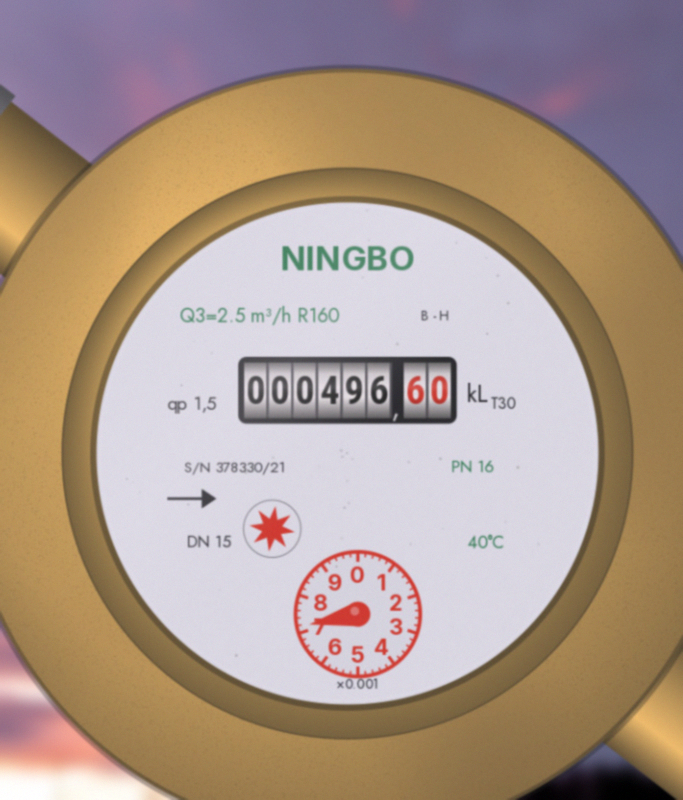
496.607 kL
